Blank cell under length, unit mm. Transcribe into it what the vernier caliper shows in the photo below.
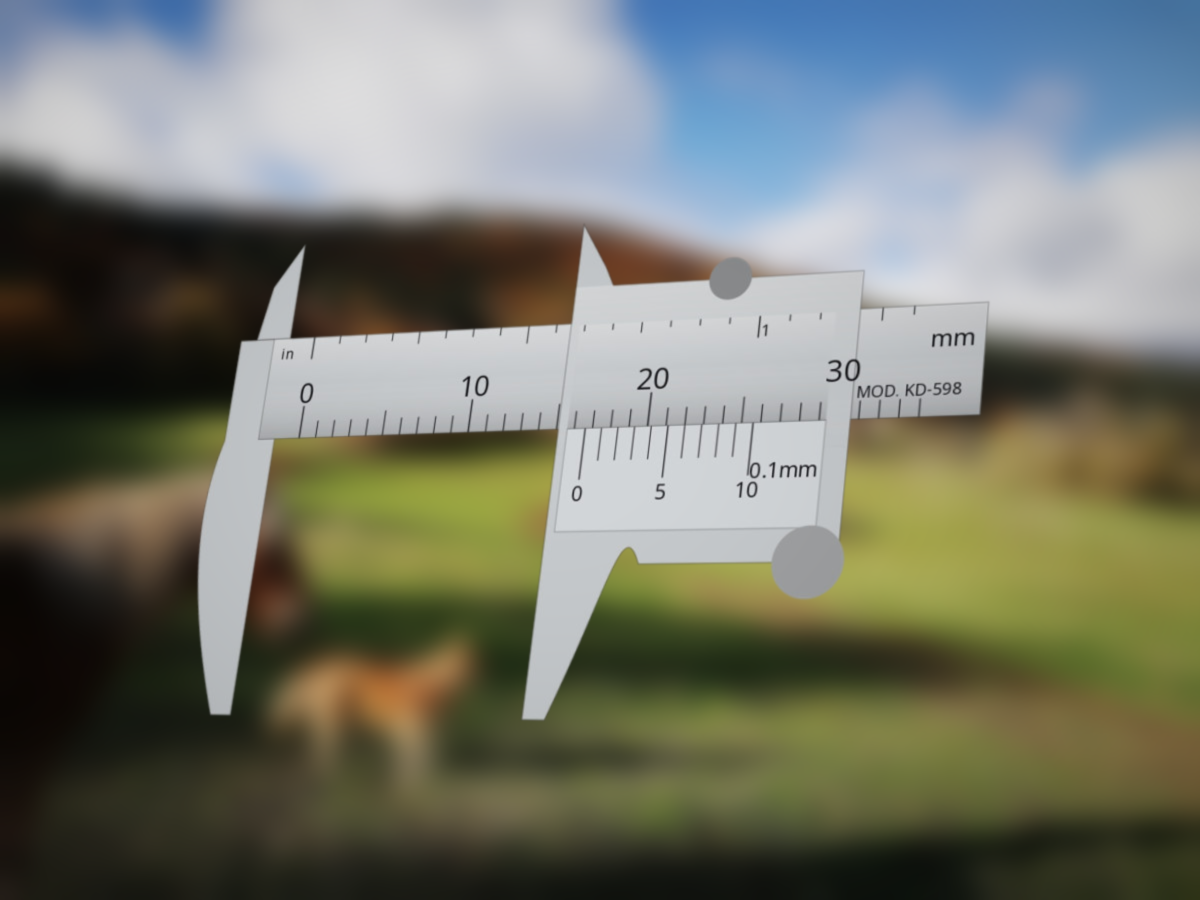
16.6 mm
